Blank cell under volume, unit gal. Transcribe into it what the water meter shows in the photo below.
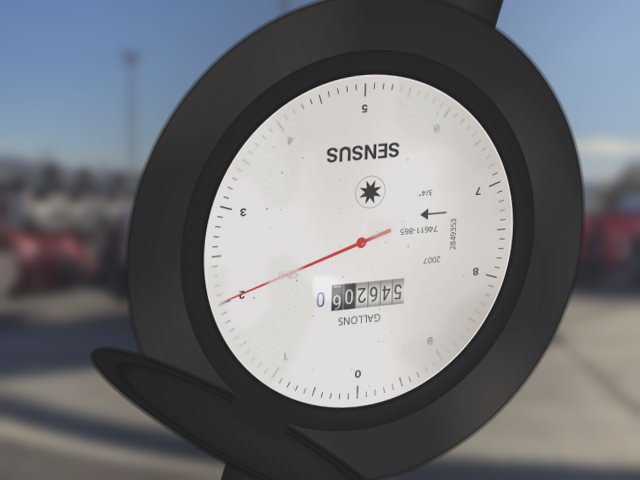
5462062.0 gal
